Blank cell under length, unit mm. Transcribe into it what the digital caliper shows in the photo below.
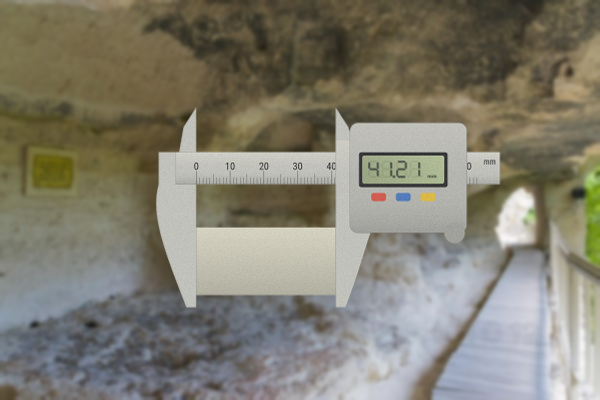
41.21 mm
